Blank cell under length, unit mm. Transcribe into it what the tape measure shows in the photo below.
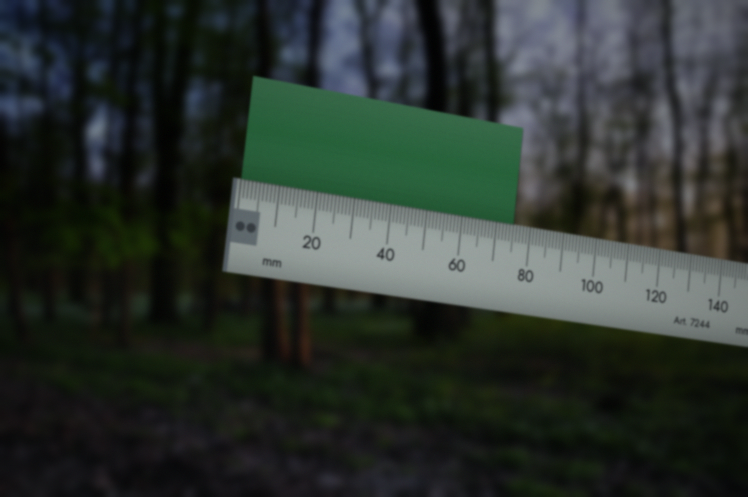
75 mm
